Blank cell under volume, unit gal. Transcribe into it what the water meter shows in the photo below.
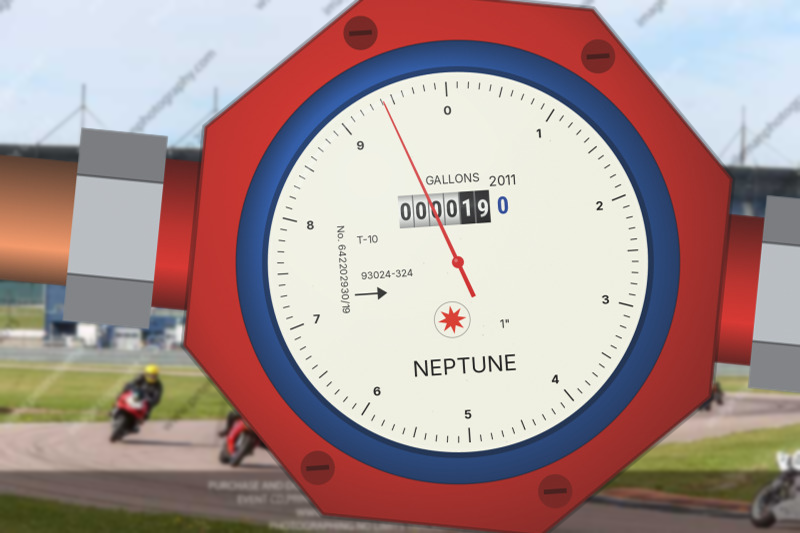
189.4 gal
